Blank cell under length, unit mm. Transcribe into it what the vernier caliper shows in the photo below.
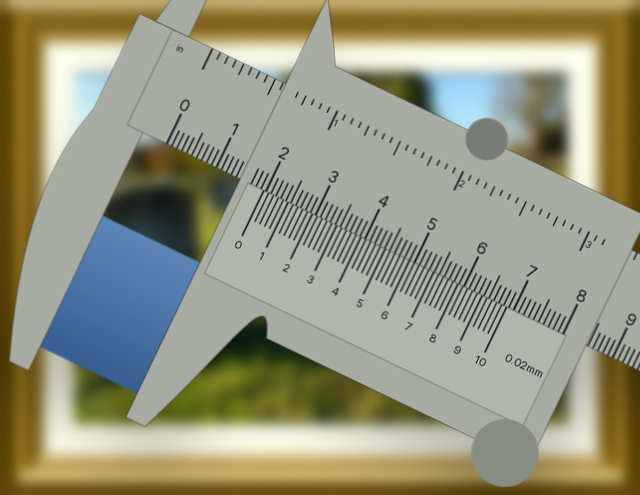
19.6 mm
